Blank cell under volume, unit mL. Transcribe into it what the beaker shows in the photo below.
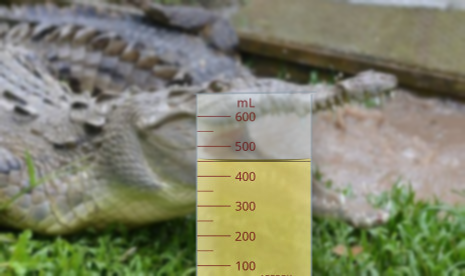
450 mL
